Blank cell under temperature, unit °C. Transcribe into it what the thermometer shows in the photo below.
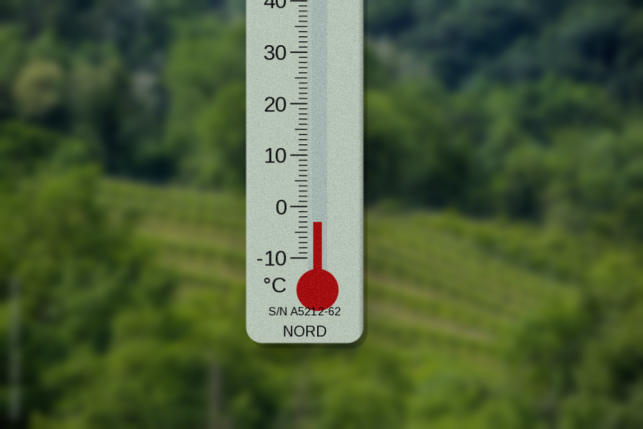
-3 °C
